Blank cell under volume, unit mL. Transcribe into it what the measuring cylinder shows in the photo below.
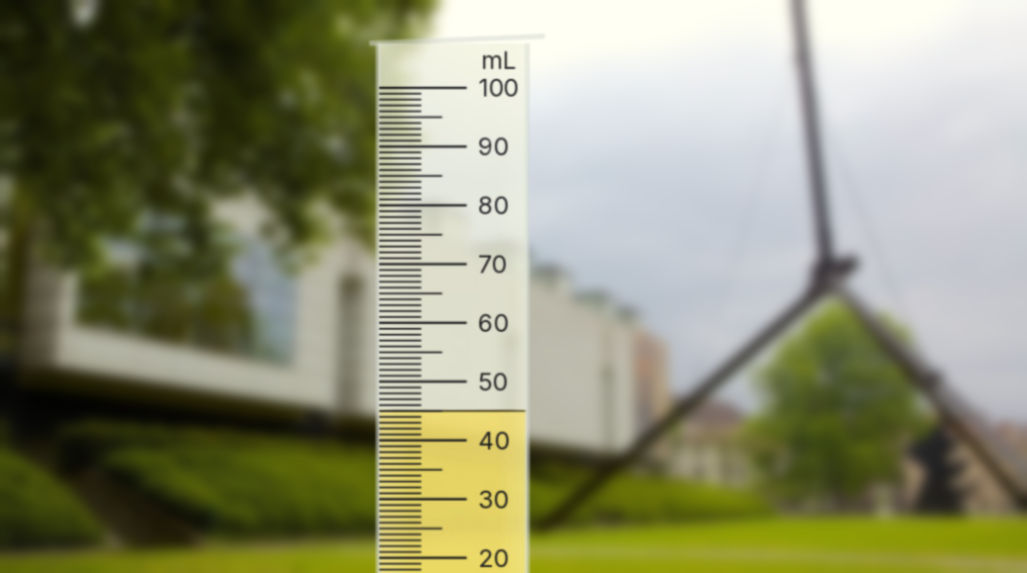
45 mL
